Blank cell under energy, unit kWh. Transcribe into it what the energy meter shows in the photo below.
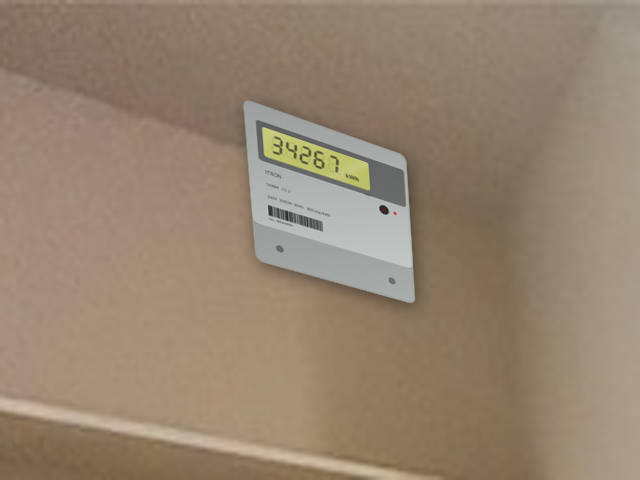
34267 kWh
